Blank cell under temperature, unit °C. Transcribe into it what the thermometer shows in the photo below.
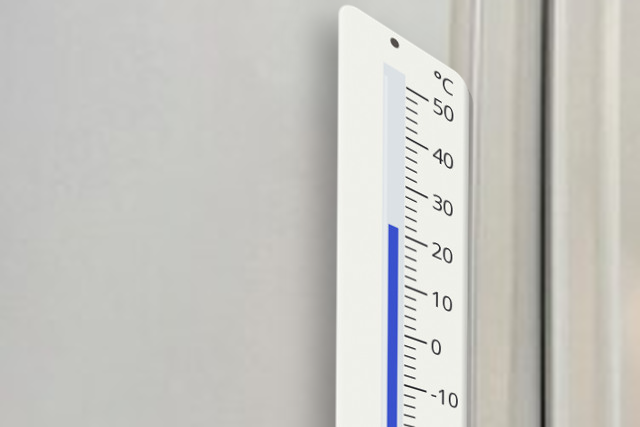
21 °C
